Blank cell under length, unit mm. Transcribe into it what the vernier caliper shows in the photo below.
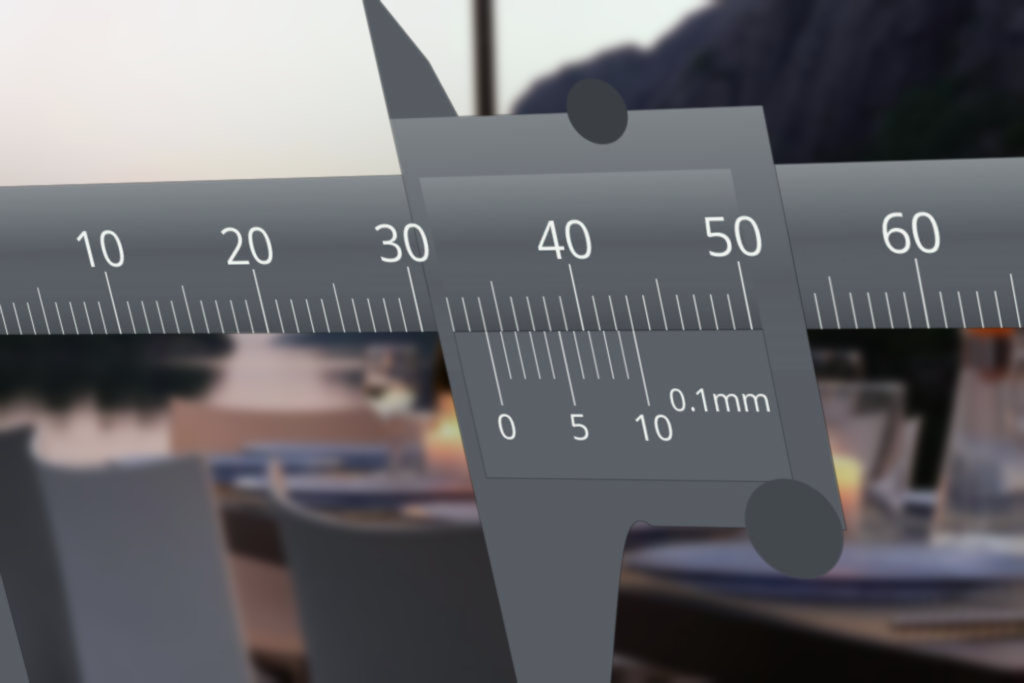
34.0 mm
